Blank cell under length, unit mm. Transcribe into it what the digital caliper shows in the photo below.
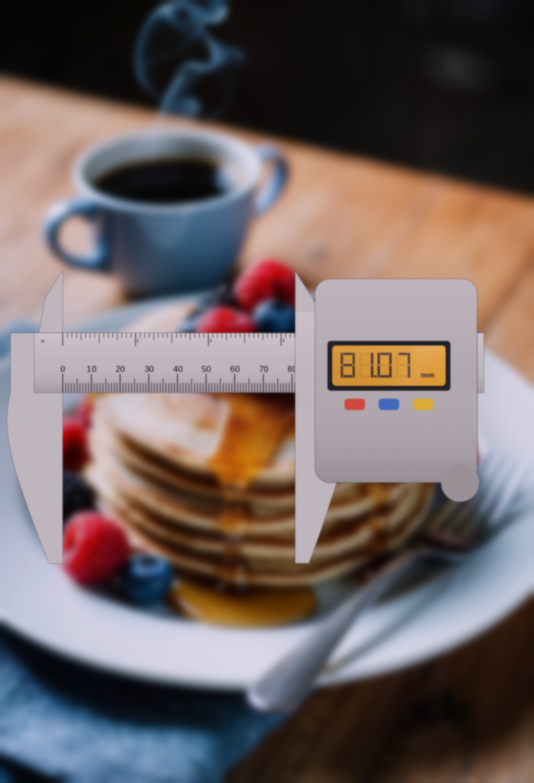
81.07 mm
